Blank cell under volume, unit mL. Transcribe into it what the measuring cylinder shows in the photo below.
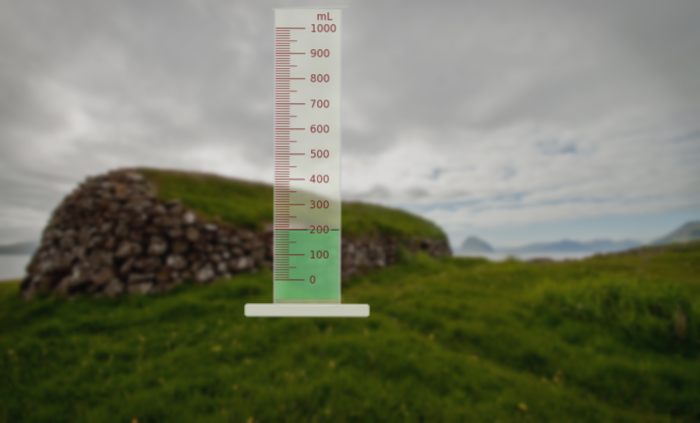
200 mL
